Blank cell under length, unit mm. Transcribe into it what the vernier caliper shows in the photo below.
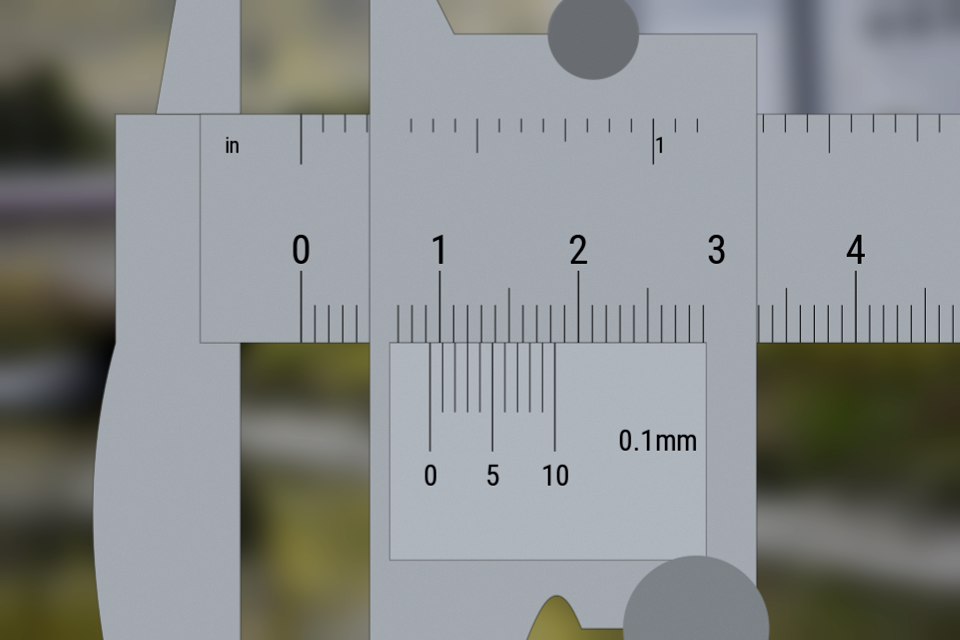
9.3 mm
